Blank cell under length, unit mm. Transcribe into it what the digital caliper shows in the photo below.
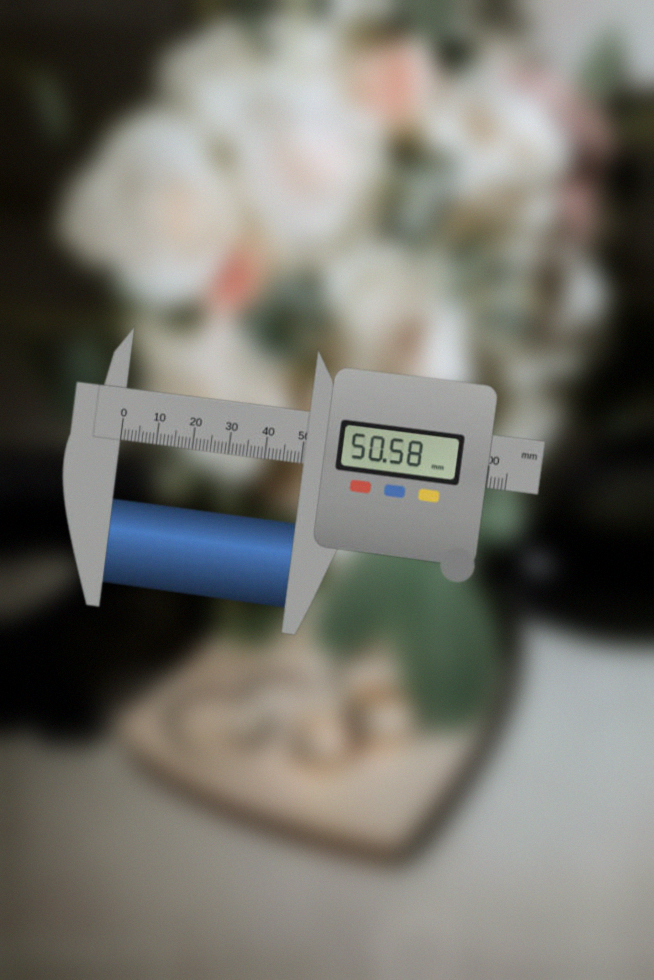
50.58 mm
